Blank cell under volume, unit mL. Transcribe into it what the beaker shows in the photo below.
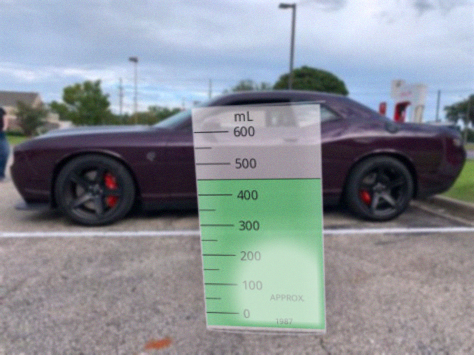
450 mL
